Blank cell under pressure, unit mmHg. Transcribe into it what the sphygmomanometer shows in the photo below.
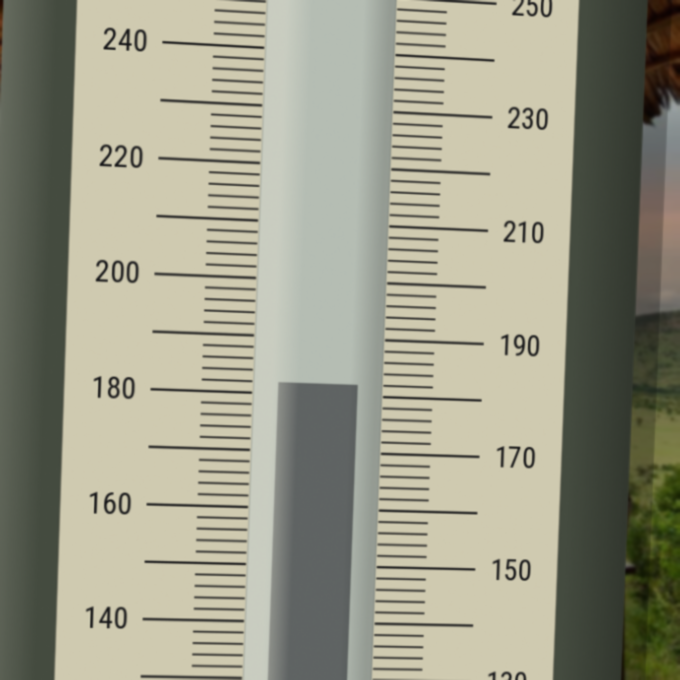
182 mmHg
